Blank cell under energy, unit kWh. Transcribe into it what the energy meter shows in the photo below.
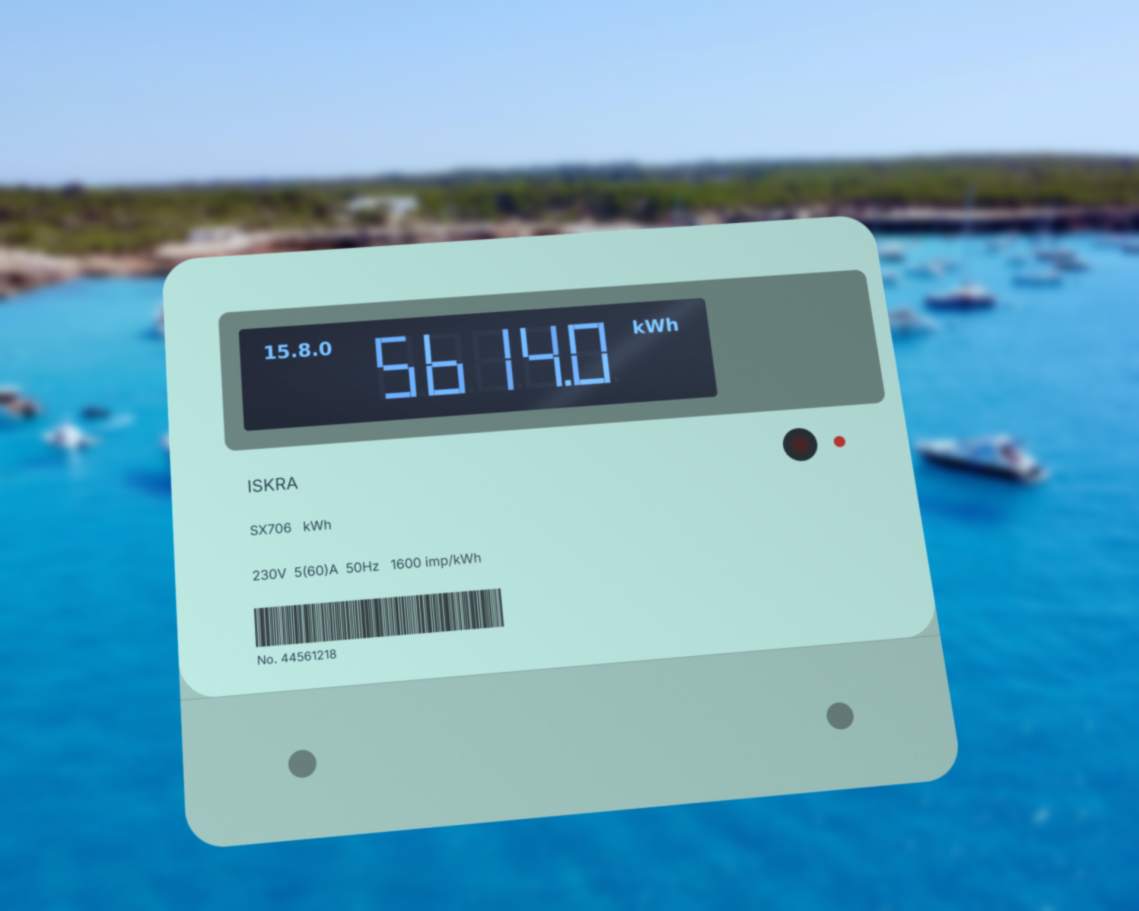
5614.0 kWh
